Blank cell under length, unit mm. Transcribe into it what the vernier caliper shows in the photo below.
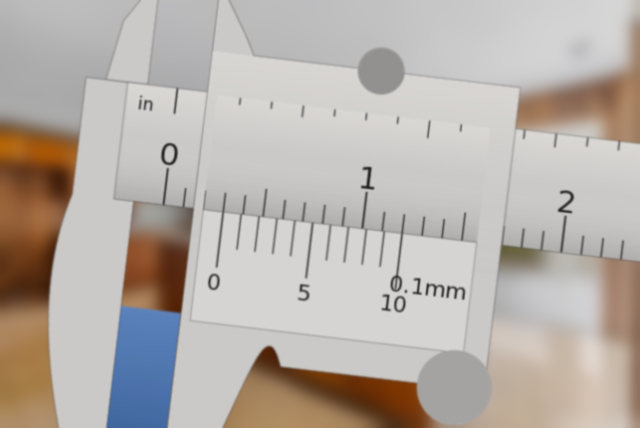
3.0 mm
